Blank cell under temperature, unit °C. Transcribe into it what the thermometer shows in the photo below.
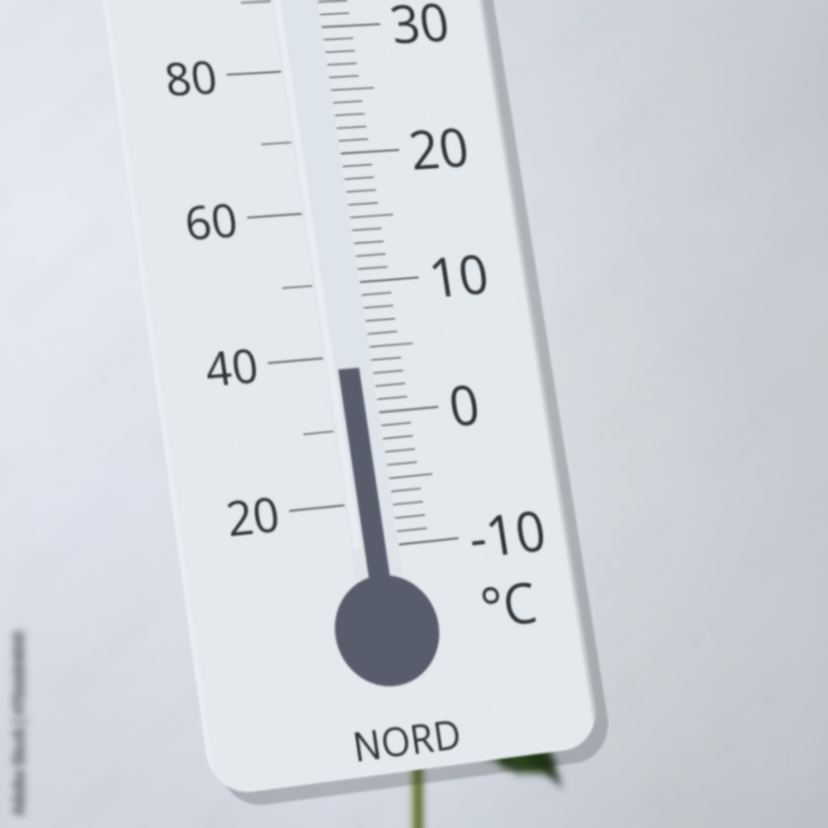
3.5 °C
